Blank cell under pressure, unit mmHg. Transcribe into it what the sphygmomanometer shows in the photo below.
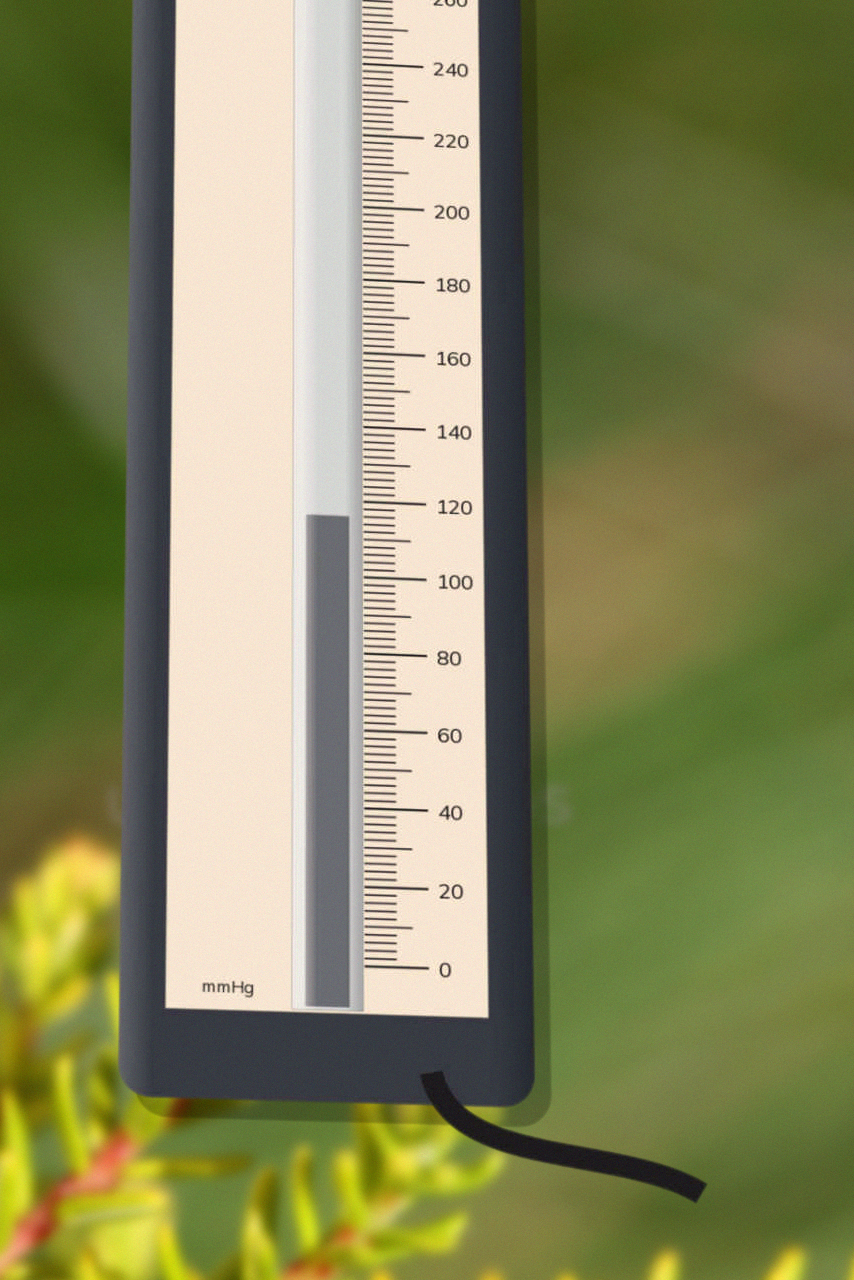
116 mmHg
